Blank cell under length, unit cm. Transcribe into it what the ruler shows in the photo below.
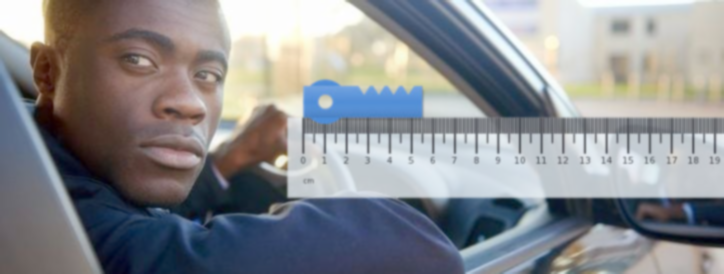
5.5 cm
